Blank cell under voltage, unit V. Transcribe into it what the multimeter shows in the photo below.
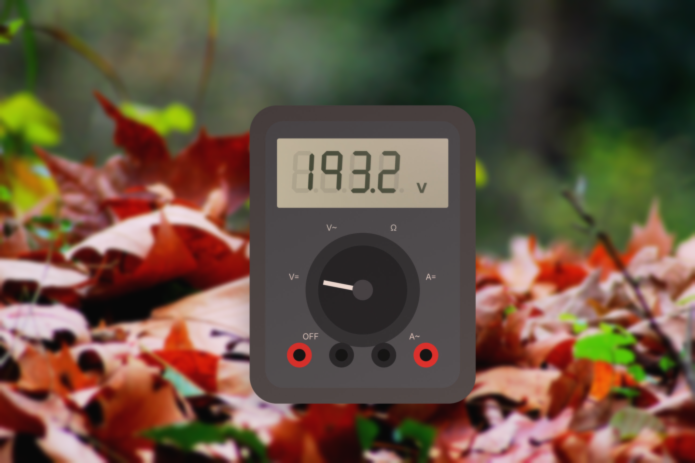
193.2 V
